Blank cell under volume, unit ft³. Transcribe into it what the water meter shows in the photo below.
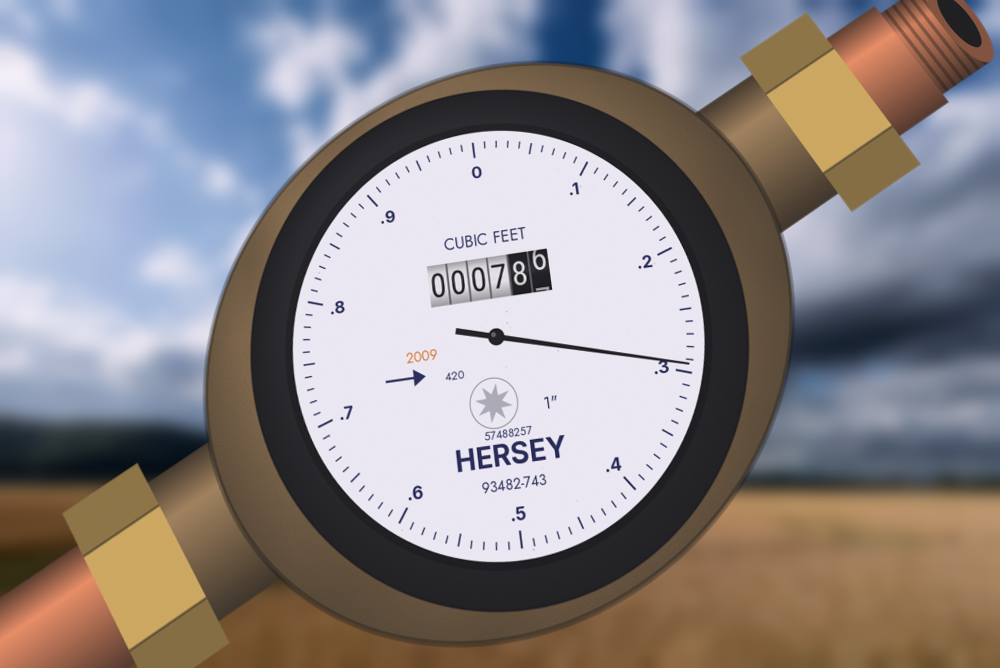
786.29 ft³
